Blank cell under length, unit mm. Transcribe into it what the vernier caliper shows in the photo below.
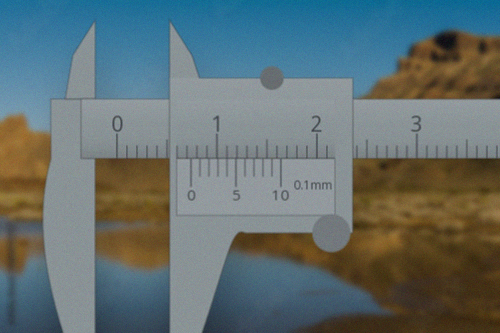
7.4 mm
